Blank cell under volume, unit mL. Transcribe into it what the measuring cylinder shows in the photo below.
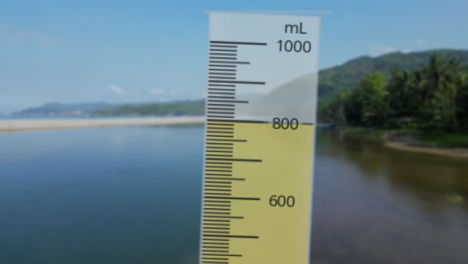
800 mL
